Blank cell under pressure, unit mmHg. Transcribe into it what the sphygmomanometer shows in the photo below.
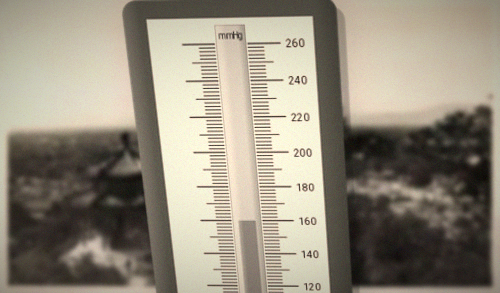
160 mmHg
